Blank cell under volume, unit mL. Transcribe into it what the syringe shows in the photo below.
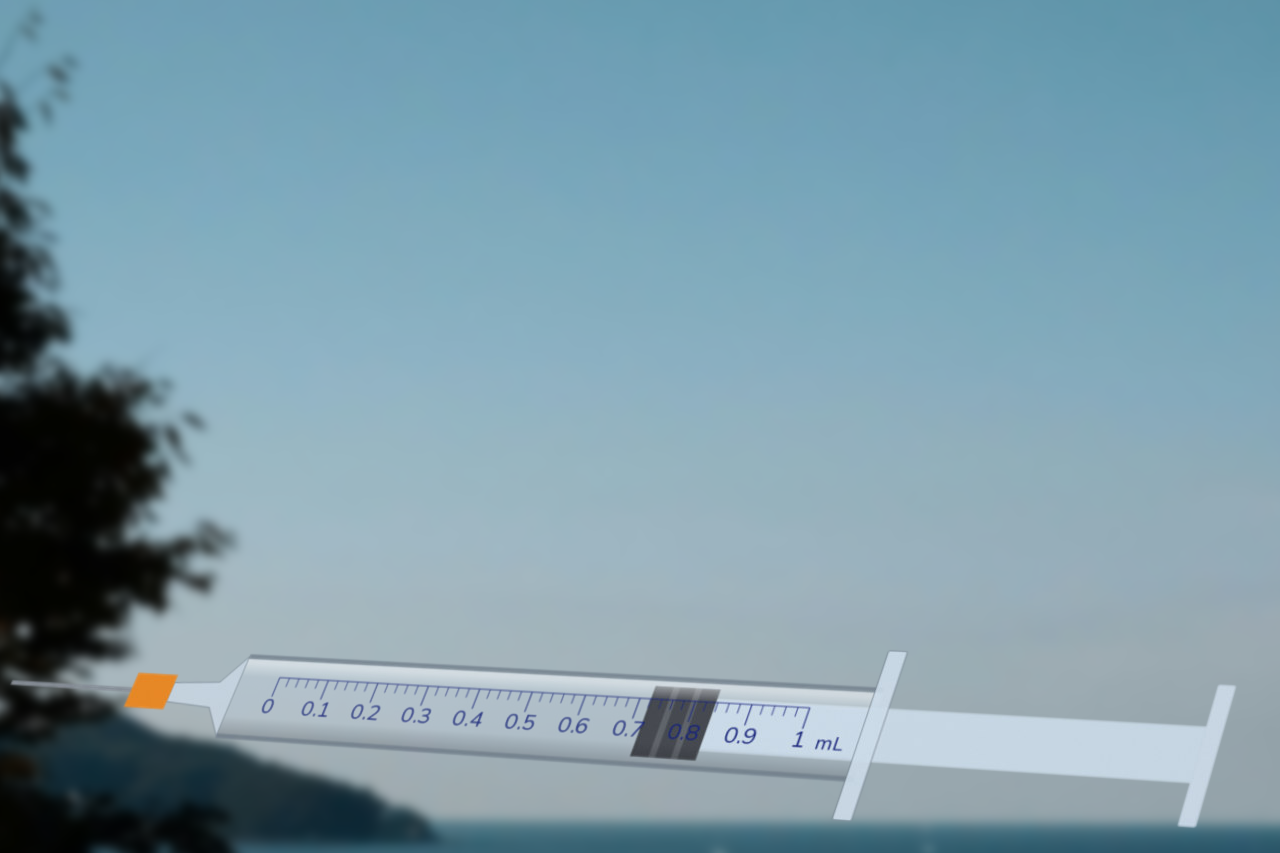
0.72 mL
